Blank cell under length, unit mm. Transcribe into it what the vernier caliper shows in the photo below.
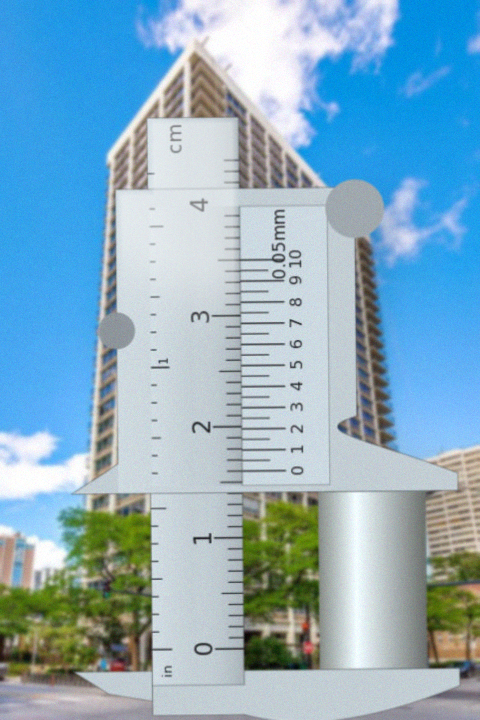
16.0 mm
